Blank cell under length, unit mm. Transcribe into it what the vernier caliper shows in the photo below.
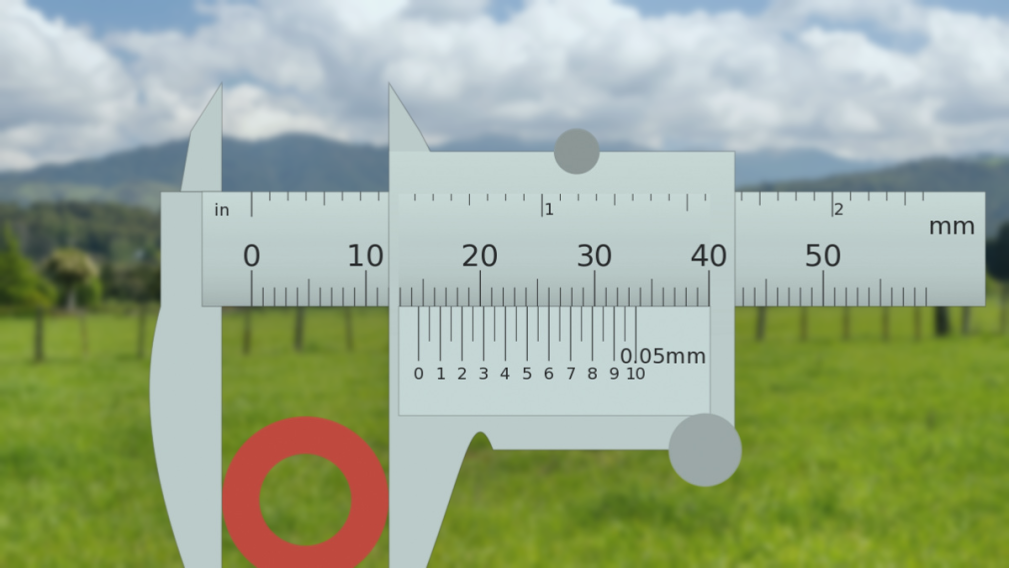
14.6 mm
